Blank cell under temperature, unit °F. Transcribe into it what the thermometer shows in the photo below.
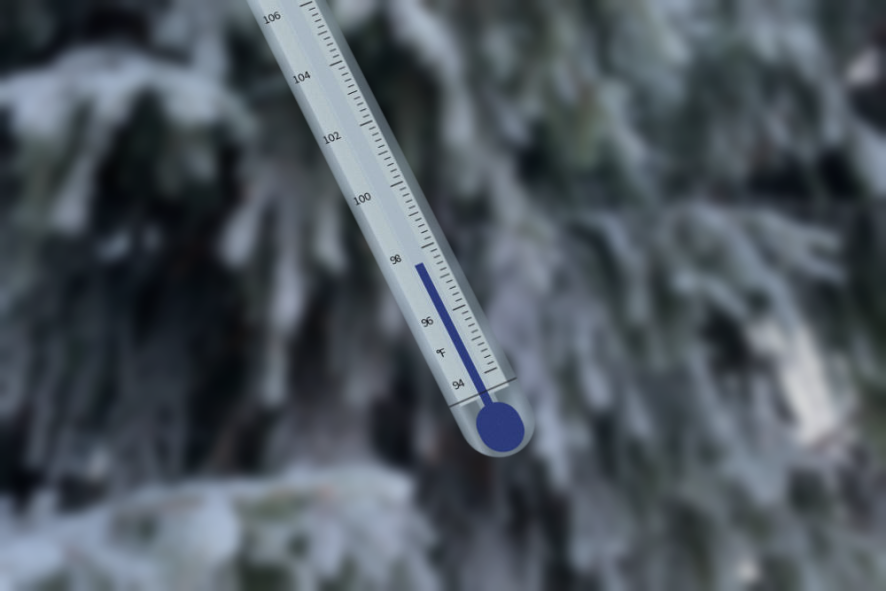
97.6 °F
